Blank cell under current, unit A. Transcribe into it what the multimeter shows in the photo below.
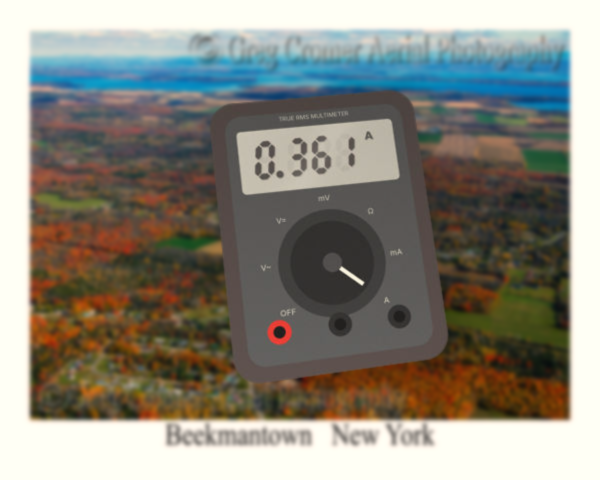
0.361 A
